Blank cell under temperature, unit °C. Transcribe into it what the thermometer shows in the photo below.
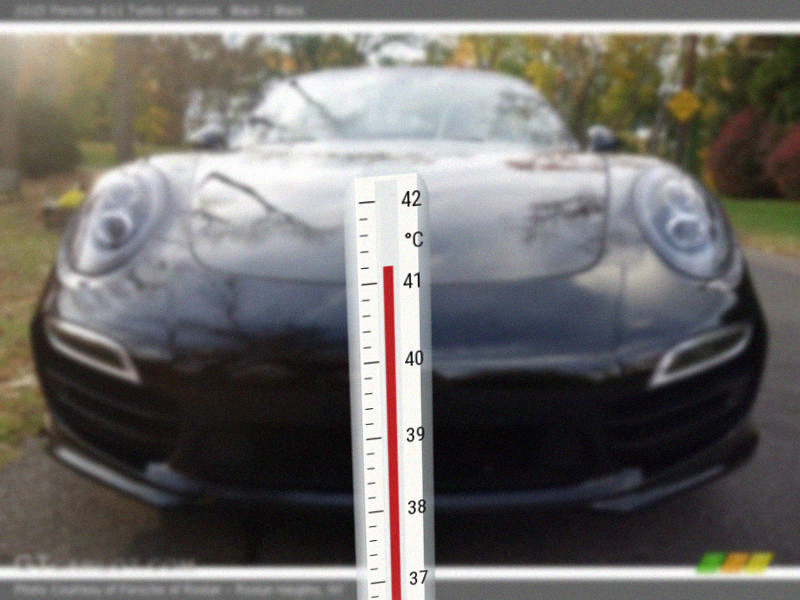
41.2 °C
